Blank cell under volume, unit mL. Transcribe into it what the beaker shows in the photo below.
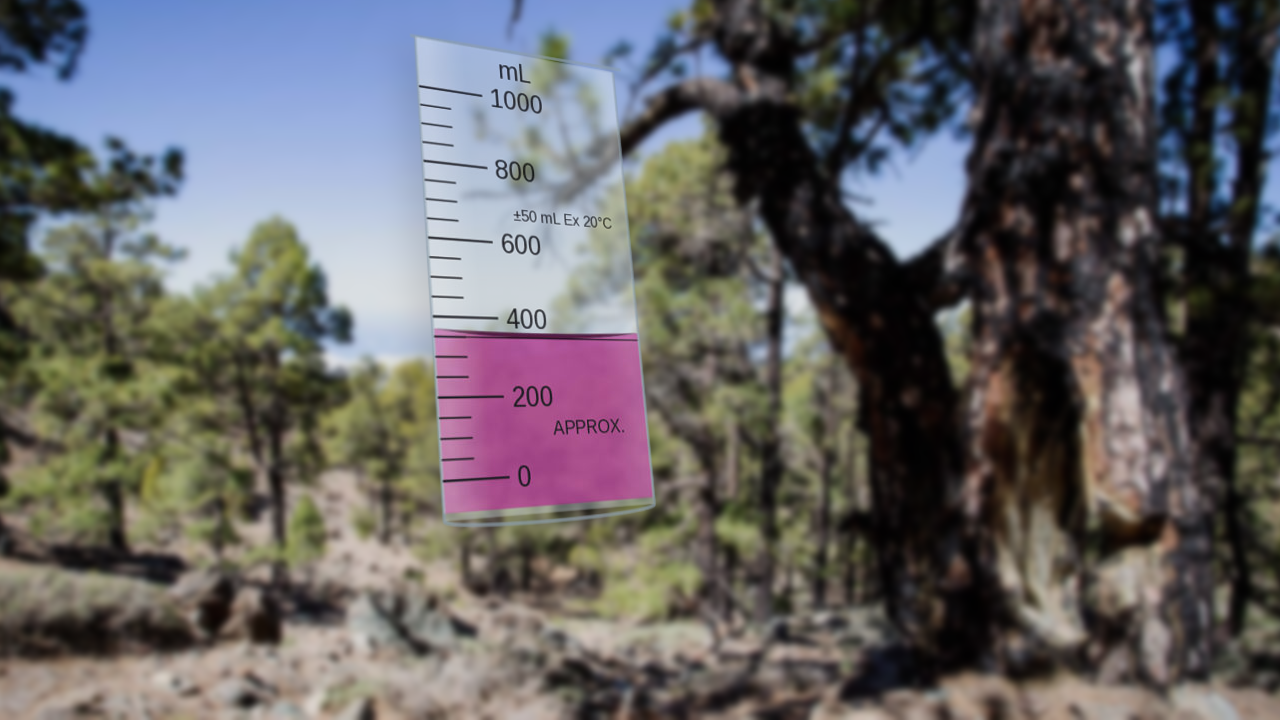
350 mL
